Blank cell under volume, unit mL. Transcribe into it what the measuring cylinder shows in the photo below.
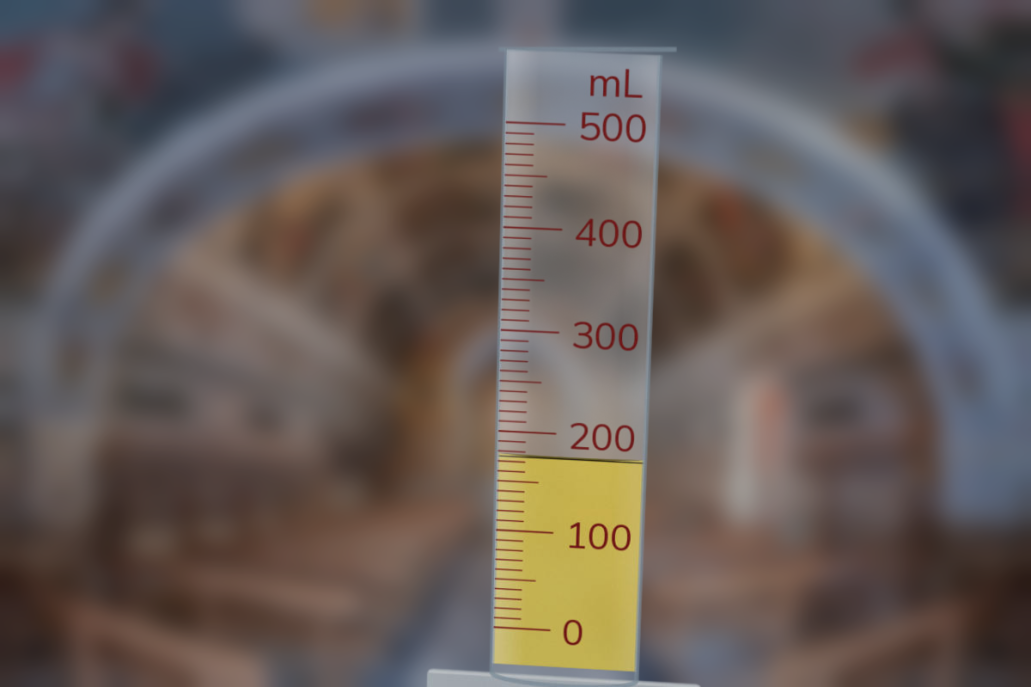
175 mL
